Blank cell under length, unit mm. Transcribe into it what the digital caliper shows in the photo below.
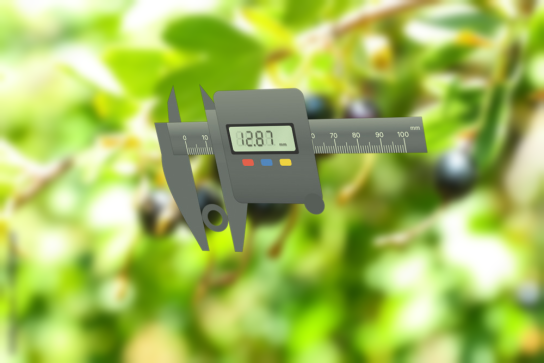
12.87 mm
